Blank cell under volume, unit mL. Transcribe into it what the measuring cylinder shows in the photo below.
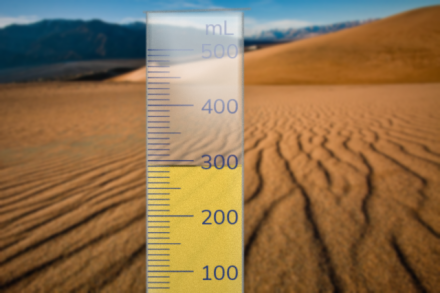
290 mL
